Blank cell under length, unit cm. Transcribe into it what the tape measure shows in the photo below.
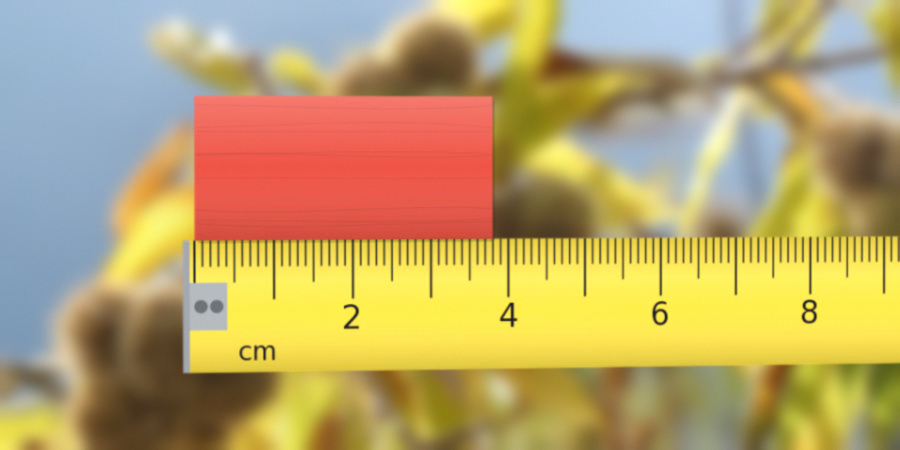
3.8 cm
